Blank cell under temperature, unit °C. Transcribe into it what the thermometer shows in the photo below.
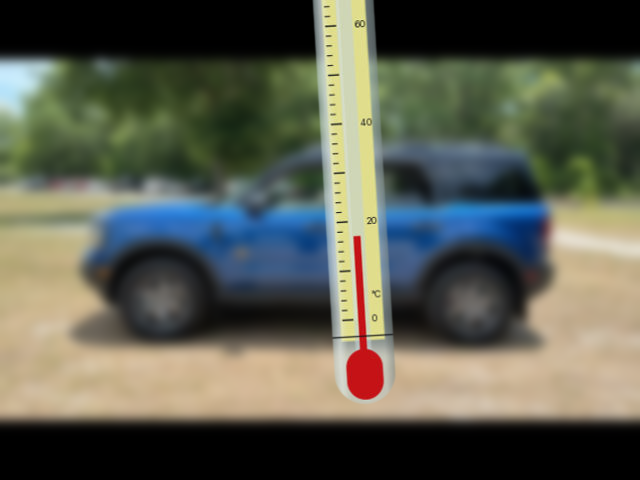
17 °C
